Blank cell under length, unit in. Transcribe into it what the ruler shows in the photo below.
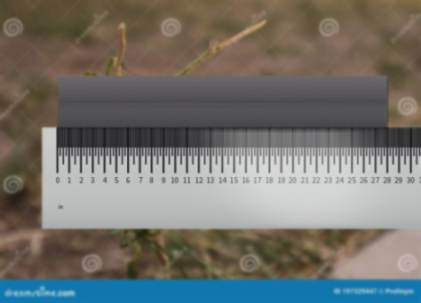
28 in
